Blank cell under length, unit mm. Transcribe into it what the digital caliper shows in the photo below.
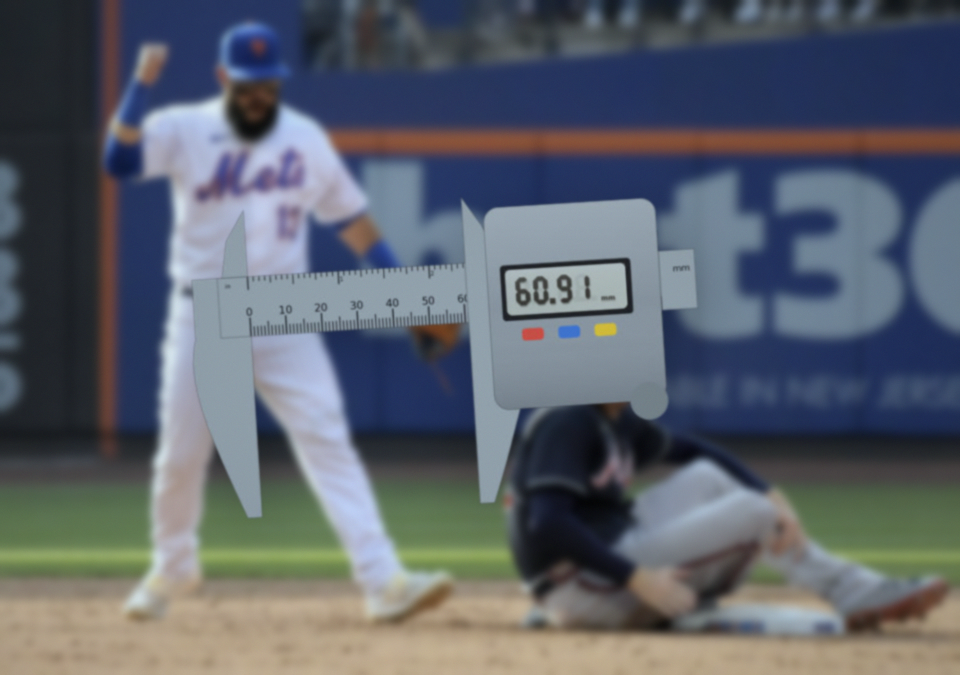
60.91 mm
